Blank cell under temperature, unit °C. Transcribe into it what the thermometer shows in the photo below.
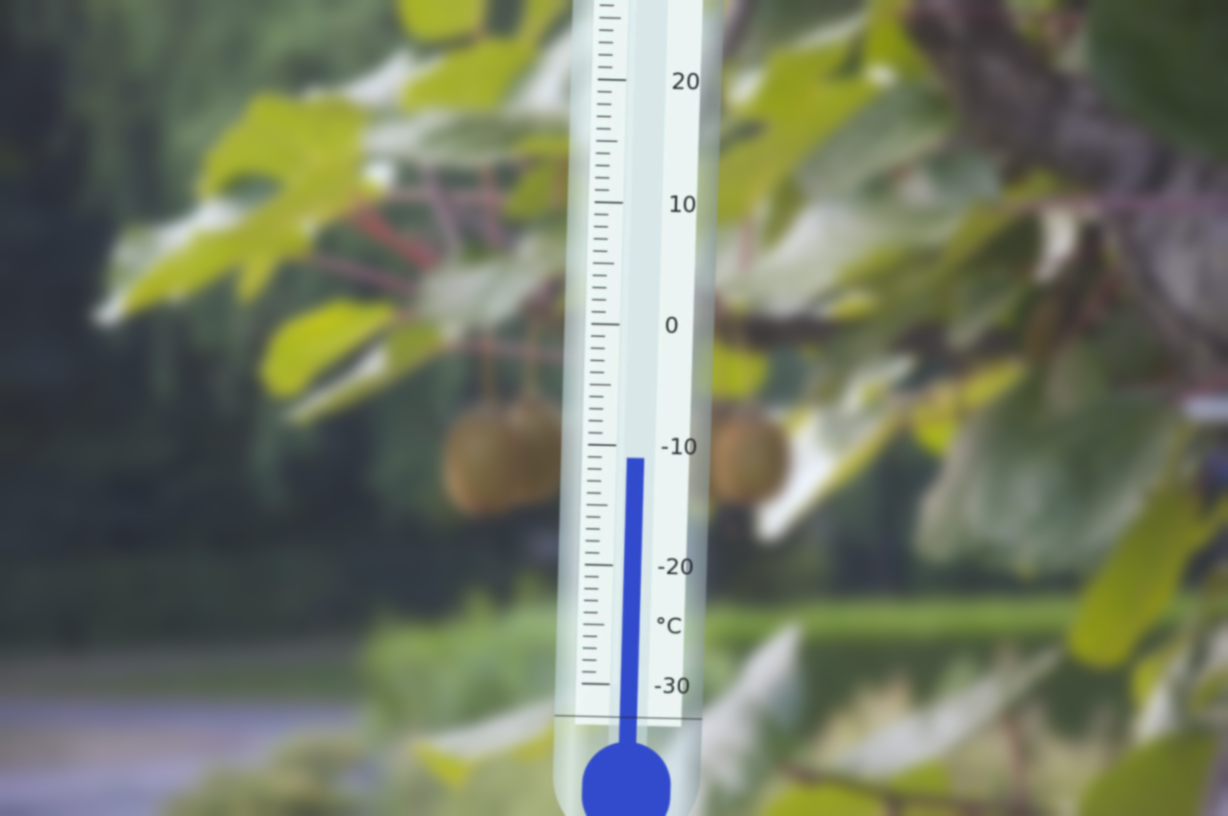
-11 °C
